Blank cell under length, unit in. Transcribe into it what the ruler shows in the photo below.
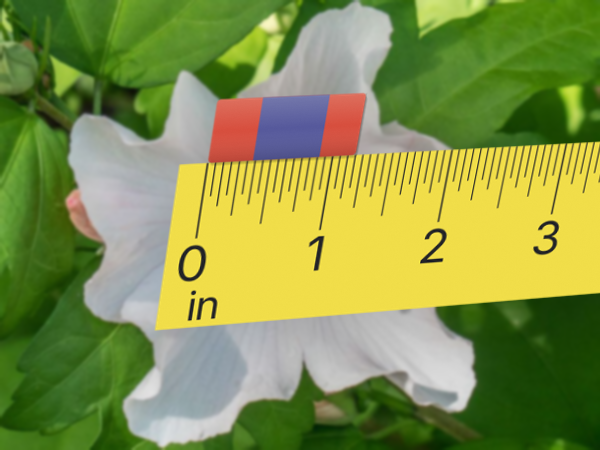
1.1875 in
